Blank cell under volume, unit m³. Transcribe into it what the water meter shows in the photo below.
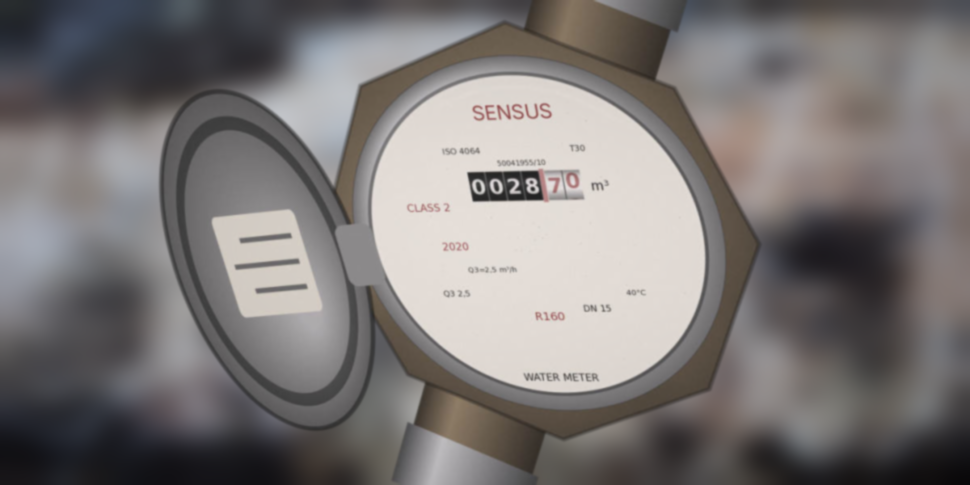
28.70 m³
